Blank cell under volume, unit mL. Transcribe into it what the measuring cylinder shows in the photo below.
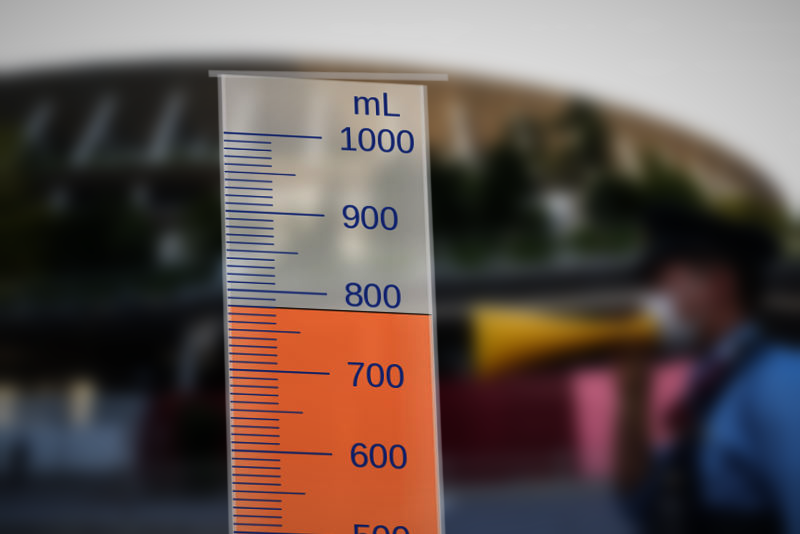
780 mL
